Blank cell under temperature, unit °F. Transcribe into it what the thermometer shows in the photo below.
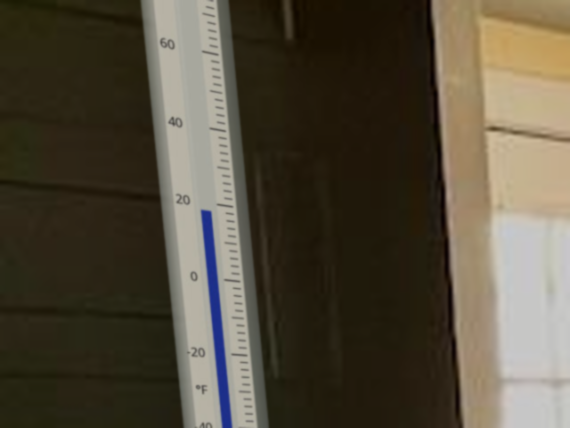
18 °F
